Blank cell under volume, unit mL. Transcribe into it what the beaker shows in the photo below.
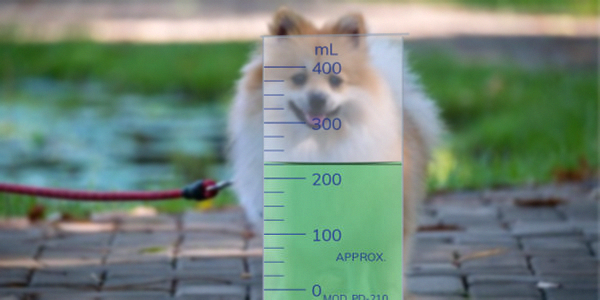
225 mL
